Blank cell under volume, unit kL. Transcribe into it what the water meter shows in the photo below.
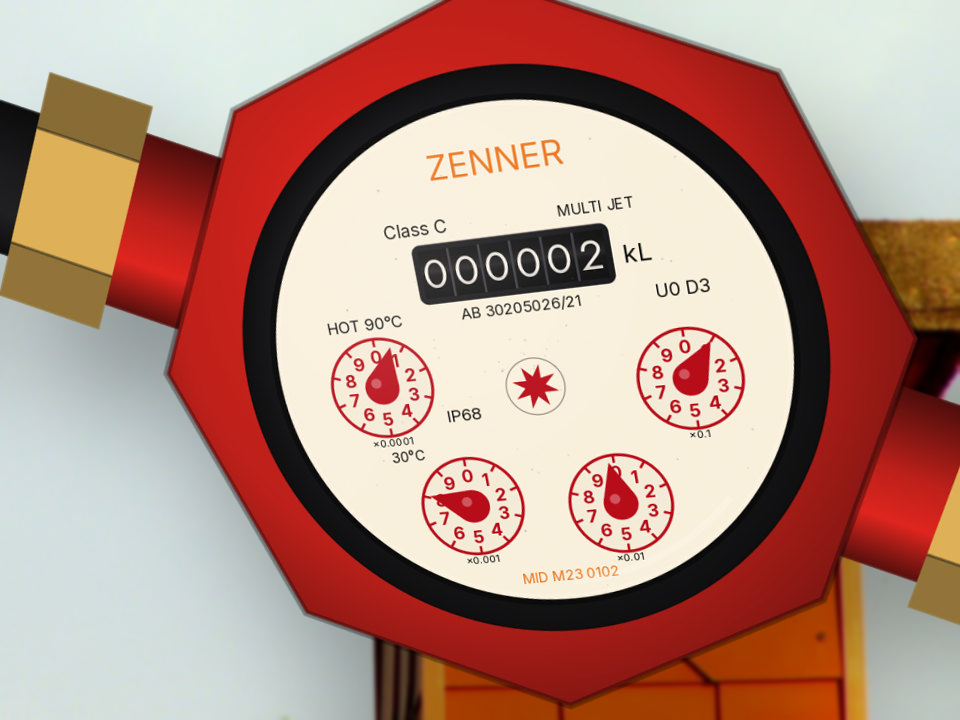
2.0980 kL
